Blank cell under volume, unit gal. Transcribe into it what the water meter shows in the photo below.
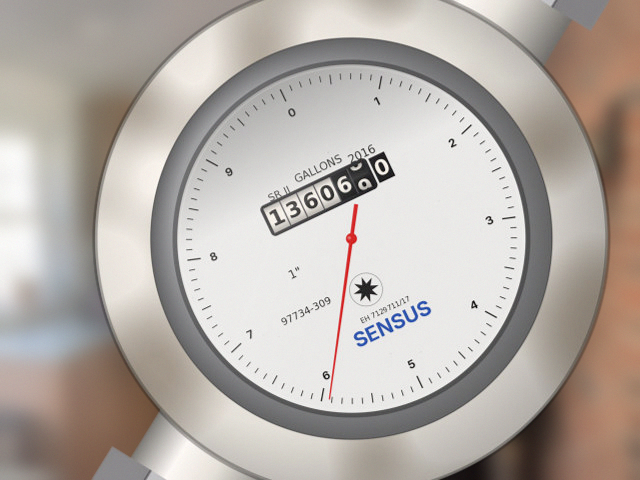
1360685.9 gal
